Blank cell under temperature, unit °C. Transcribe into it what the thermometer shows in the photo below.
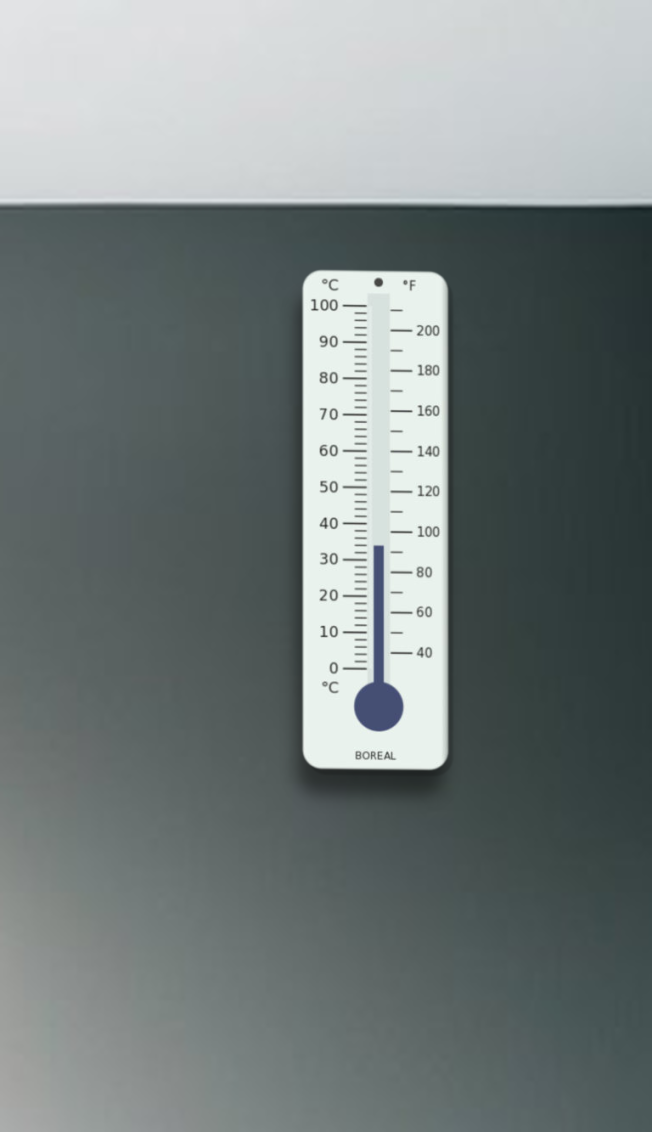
34 °C
